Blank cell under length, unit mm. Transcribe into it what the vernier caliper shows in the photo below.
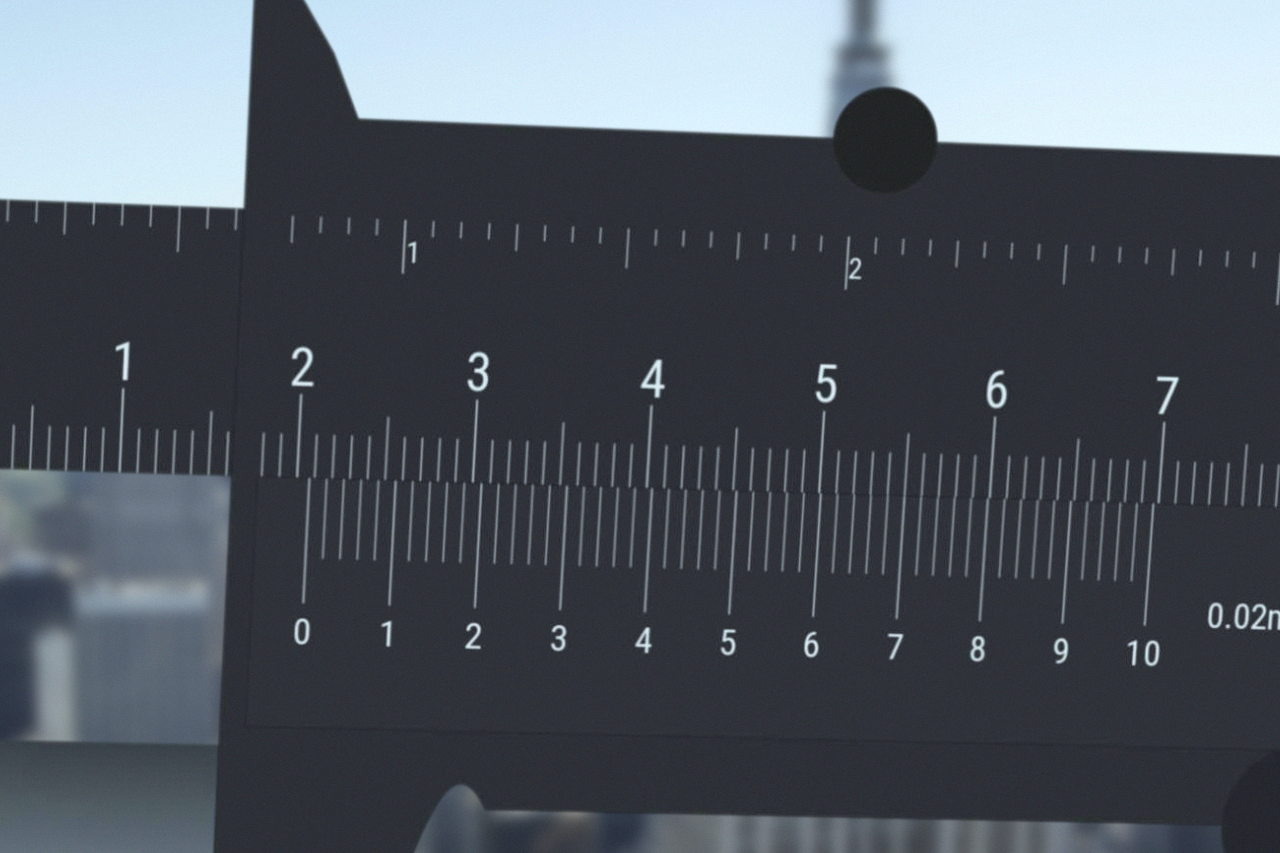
20.7 mm
